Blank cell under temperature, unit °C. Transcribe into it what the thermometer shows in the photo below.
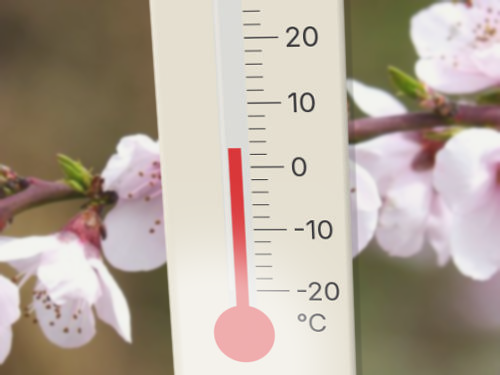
3 °C
